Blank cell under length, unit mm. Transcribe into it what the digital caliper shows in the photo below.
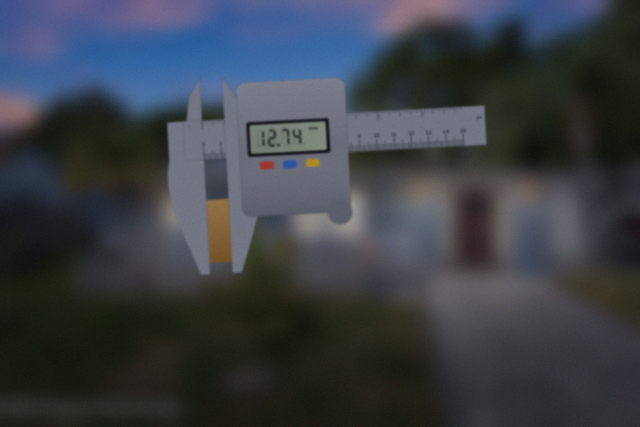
12.74 mm
